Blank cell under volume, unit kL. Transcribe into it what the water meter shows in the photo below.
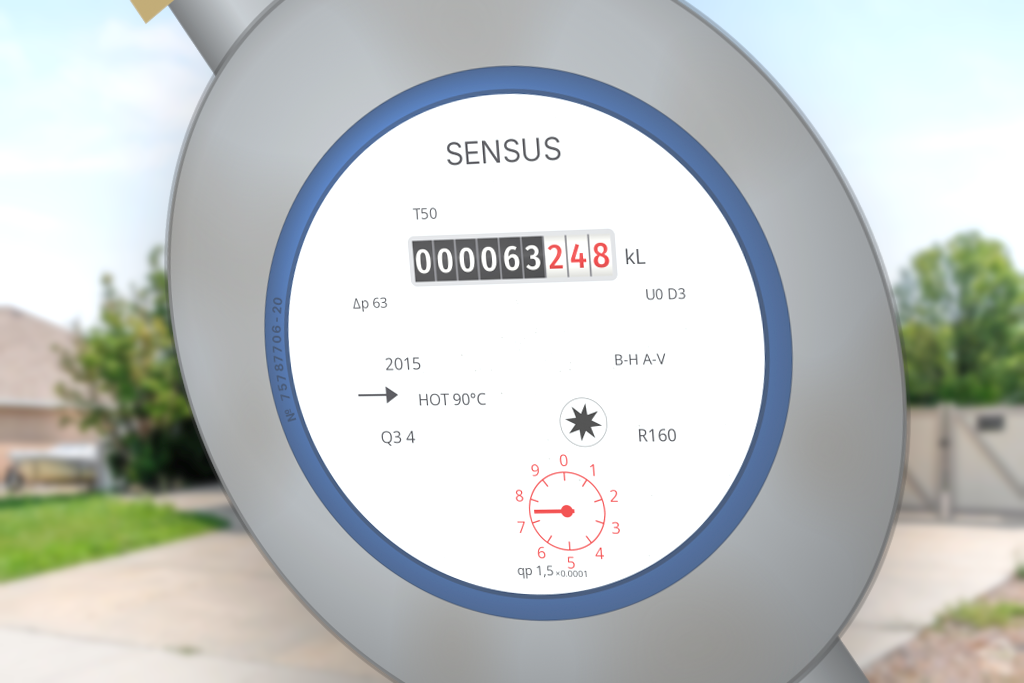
63.2487 kL
